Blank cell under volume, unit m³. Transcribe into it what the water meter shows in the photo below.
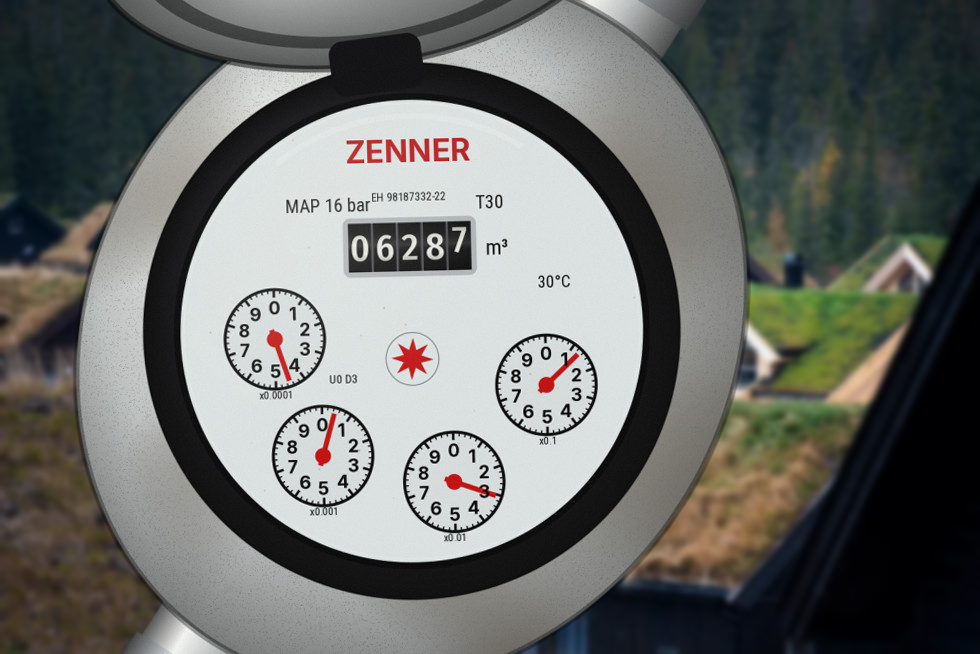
6287.1304 m³
